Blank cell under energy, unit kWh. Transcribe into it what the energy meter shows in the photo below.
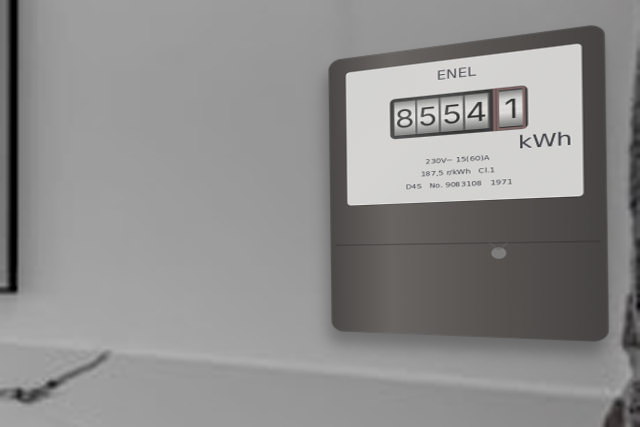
8554.1 kWh
